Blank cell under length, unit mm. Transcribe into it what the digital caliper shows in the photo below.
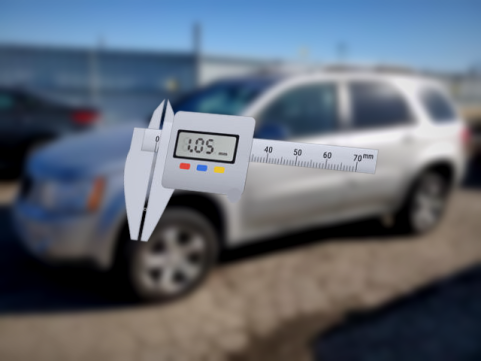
1.05 mm
